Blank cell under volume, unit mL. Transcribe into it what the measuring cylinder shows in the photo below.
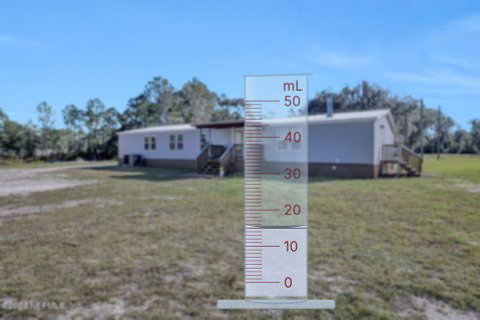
15 mL
